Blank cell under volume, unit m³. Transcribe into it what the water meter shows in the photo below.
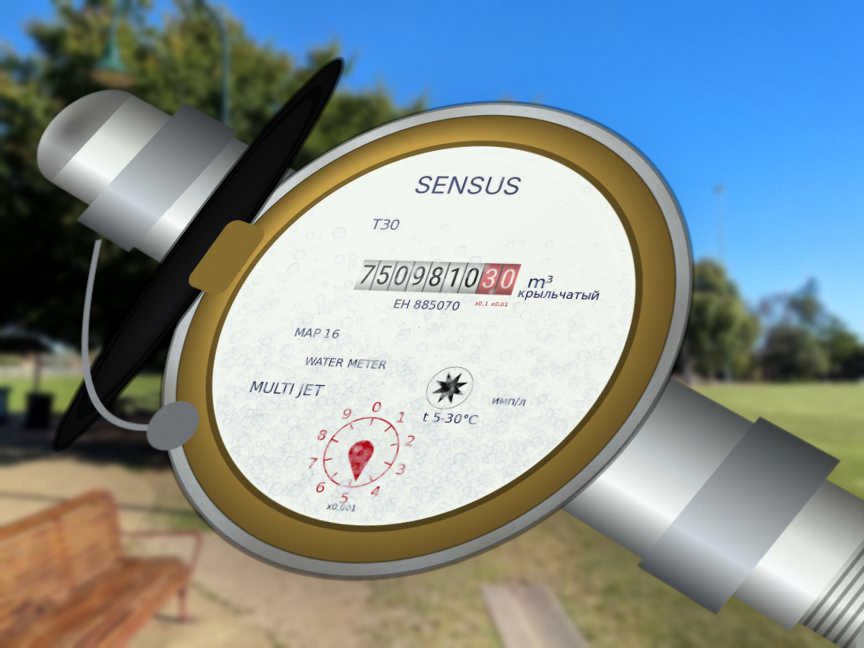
7509810.304 m³
